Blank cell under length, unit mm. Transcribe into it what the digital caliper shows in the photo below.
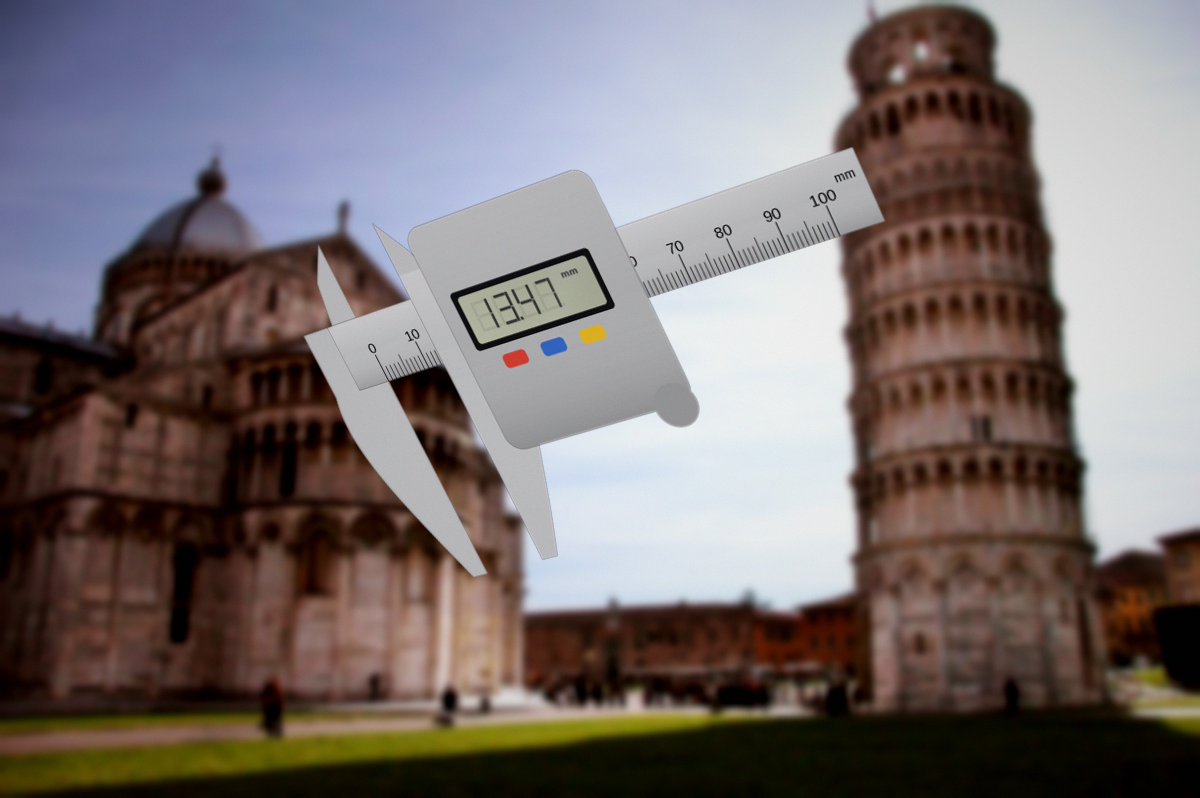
13.47 mm
